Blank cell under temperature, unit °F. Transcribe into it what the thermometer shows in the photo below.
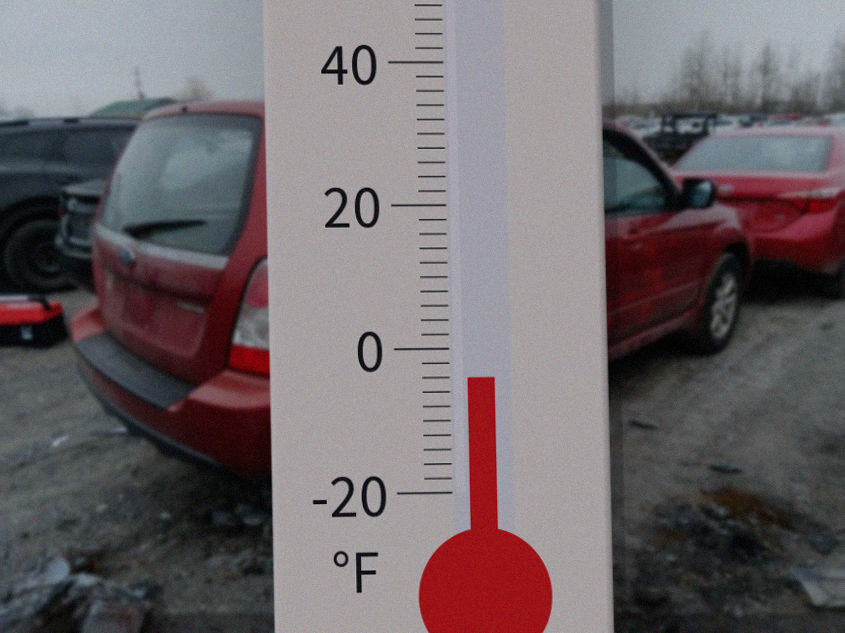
-4 °F
